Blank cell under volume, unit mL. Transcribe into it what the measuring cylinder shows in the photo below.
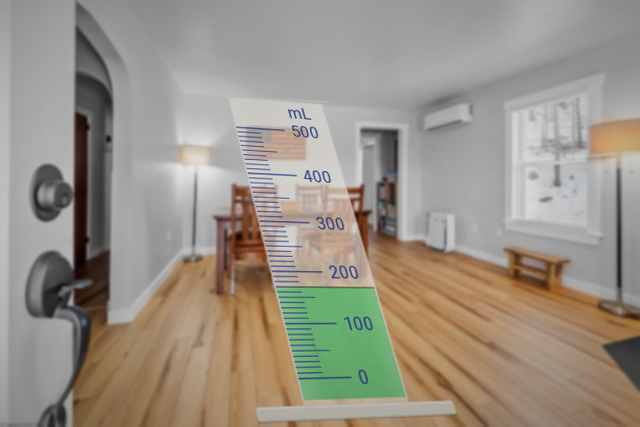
170 mL
